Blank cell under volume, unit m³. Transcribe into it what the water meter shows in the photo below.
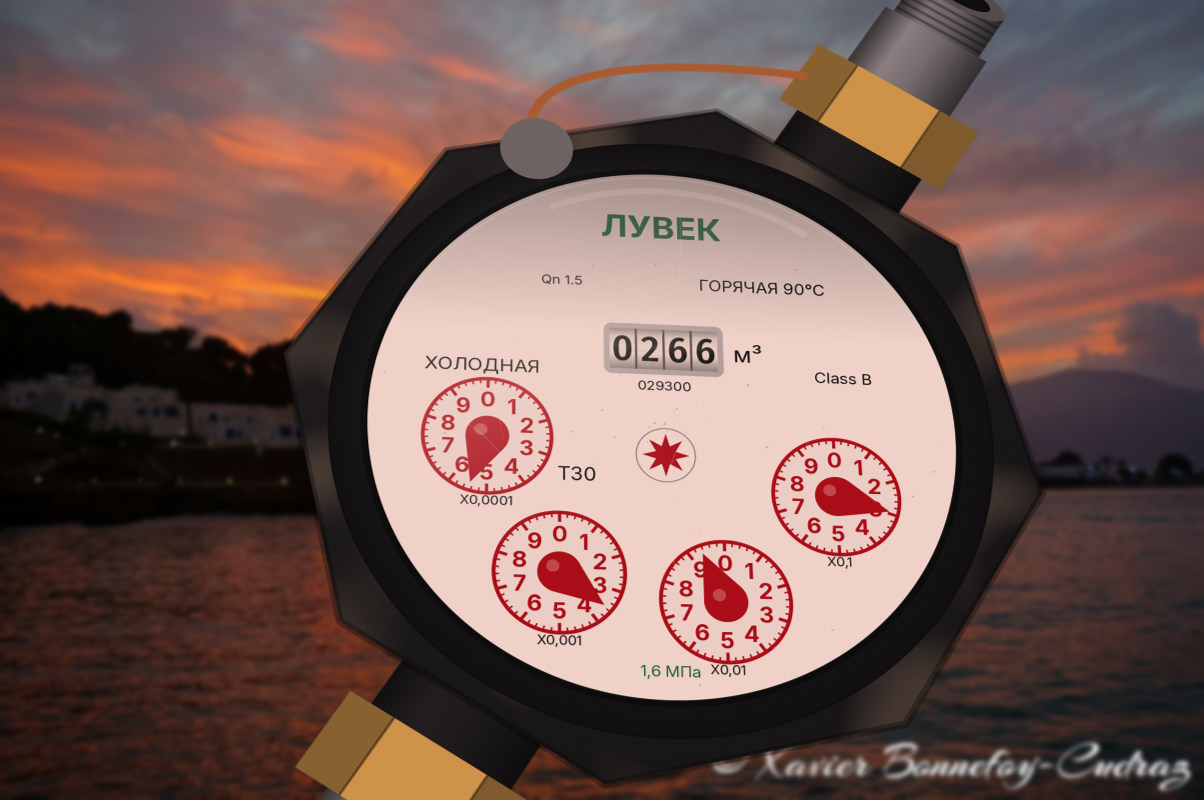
266.2935 m³
